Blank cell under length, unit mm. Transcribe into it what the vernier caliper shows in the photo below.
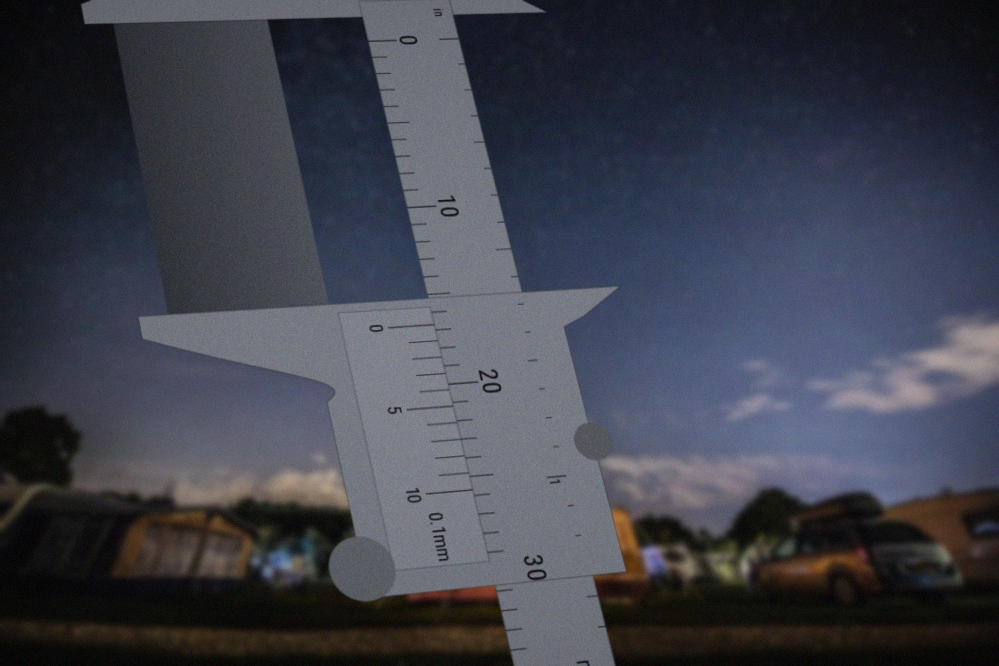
16.7 mm
